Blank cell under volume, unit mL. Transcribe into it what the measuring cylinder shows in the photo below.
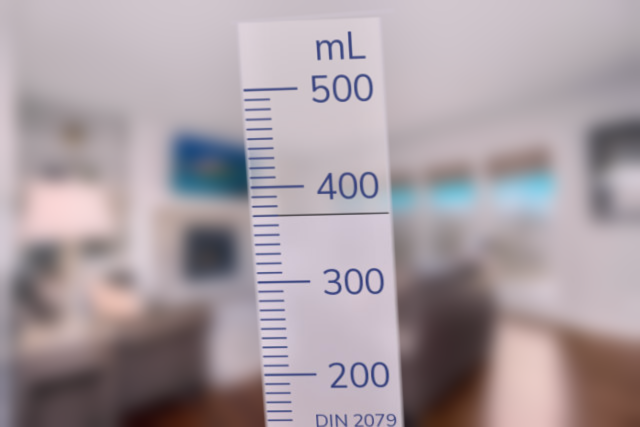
370 mL
